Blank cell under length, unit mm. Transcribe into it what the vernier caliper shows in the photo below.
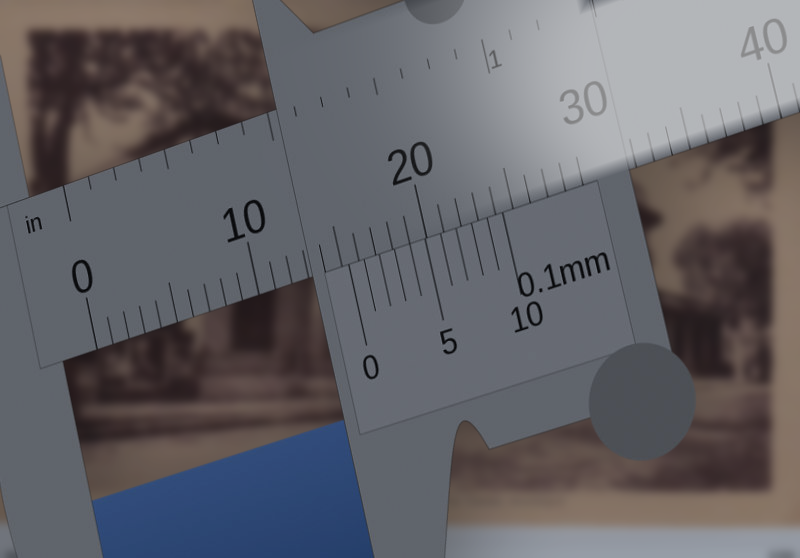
15.4 mm
